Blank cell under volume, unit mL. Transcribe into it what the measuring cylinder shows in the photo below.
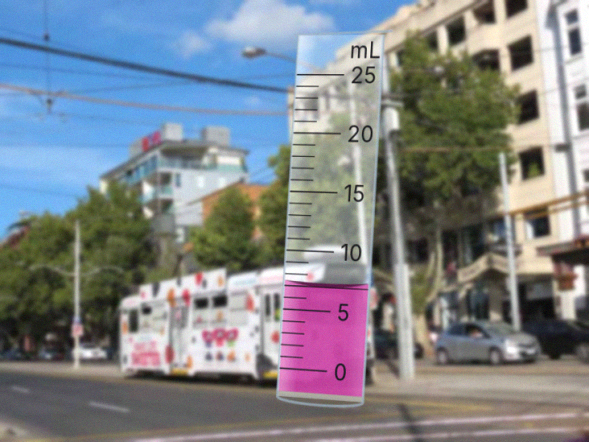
7 mL
